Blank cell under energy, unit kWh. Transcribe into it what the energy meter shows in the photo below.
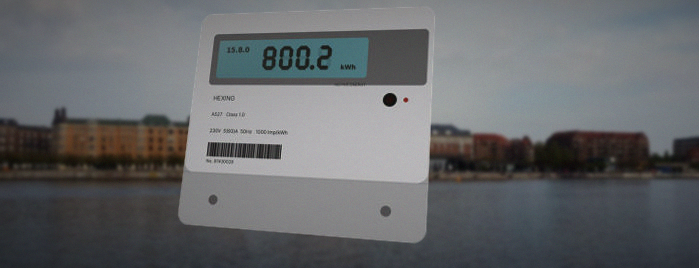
800.2 kWh
